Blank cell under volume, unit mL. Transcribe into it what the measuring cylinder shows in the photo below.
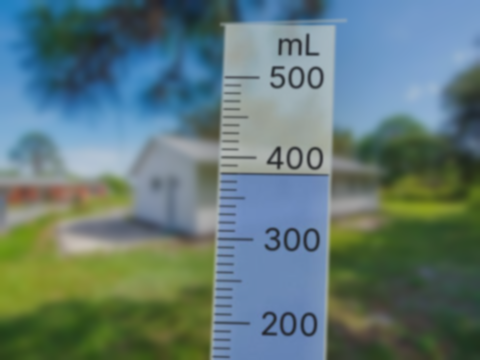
380 mL
